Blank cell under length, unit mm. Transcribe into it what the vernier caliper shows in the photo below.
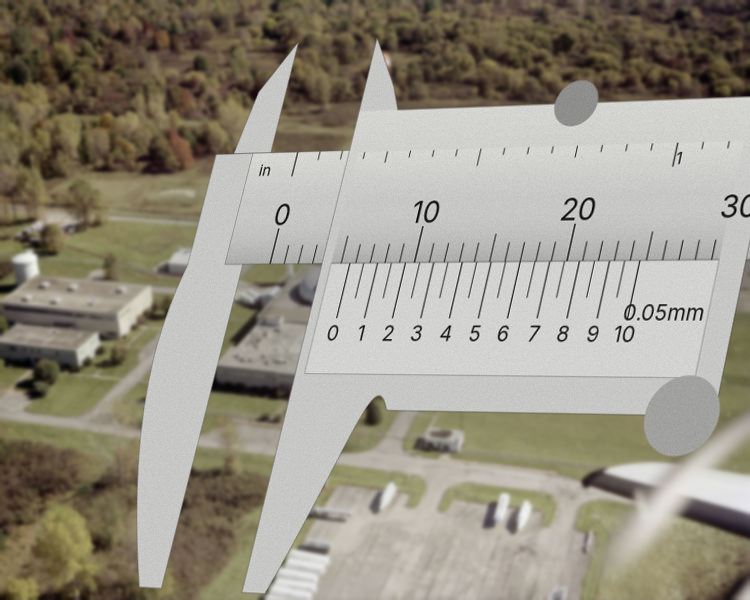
5.6 mm
